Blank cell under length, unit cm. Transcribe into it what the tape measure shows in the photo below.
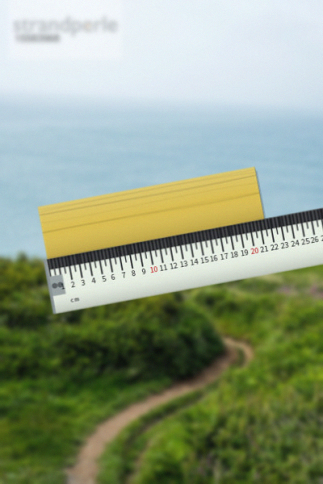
21.5 cm
